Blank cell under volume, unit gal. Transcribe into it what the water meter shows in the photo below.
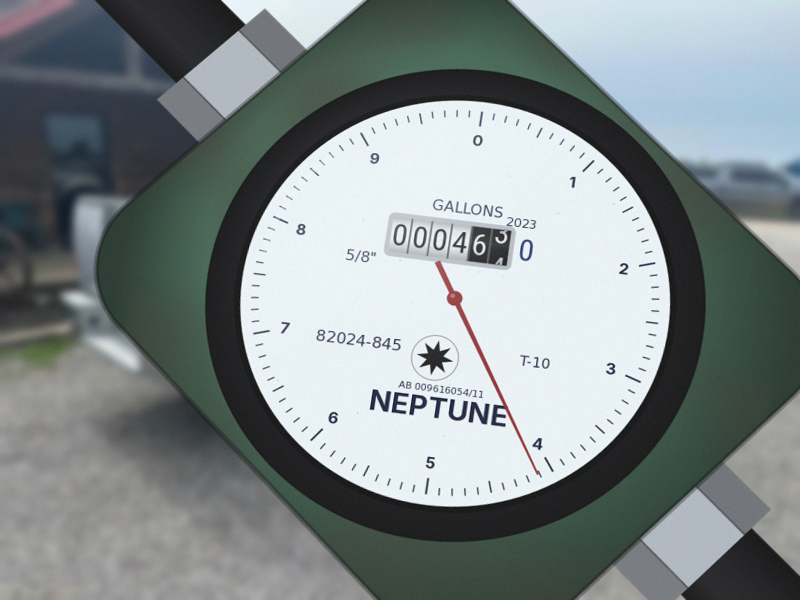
4634.1 gal
